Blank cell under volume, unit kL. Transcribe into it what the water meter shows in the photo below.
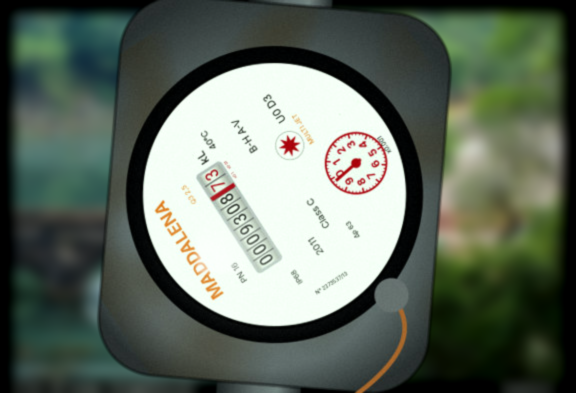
9308.729 kL
